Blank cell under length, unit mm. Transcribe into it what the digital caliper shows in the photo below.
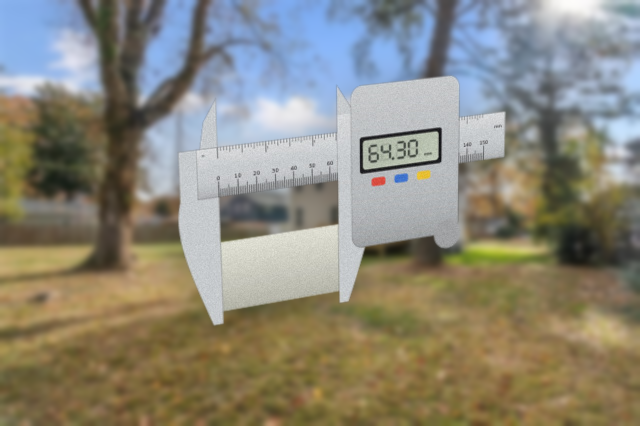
64.30 mm
